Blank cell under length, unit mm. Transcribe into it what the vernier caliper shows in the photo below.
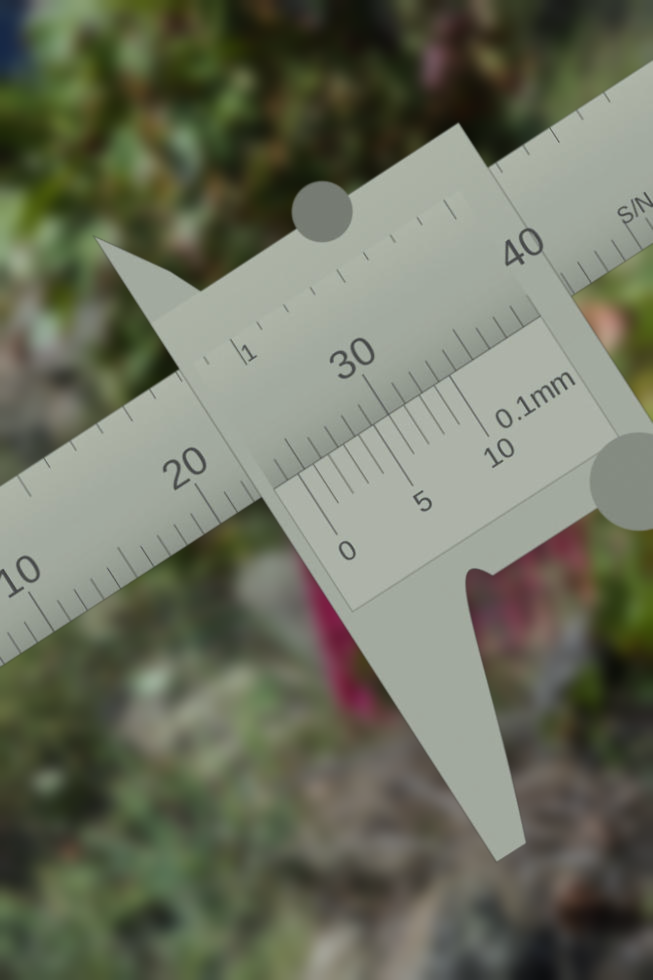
24.6 mm
